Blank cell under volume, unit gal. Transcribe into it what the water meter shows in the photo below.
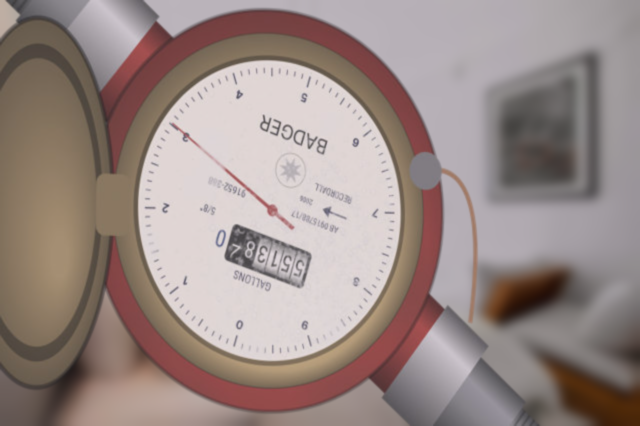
5513823.0 gal
